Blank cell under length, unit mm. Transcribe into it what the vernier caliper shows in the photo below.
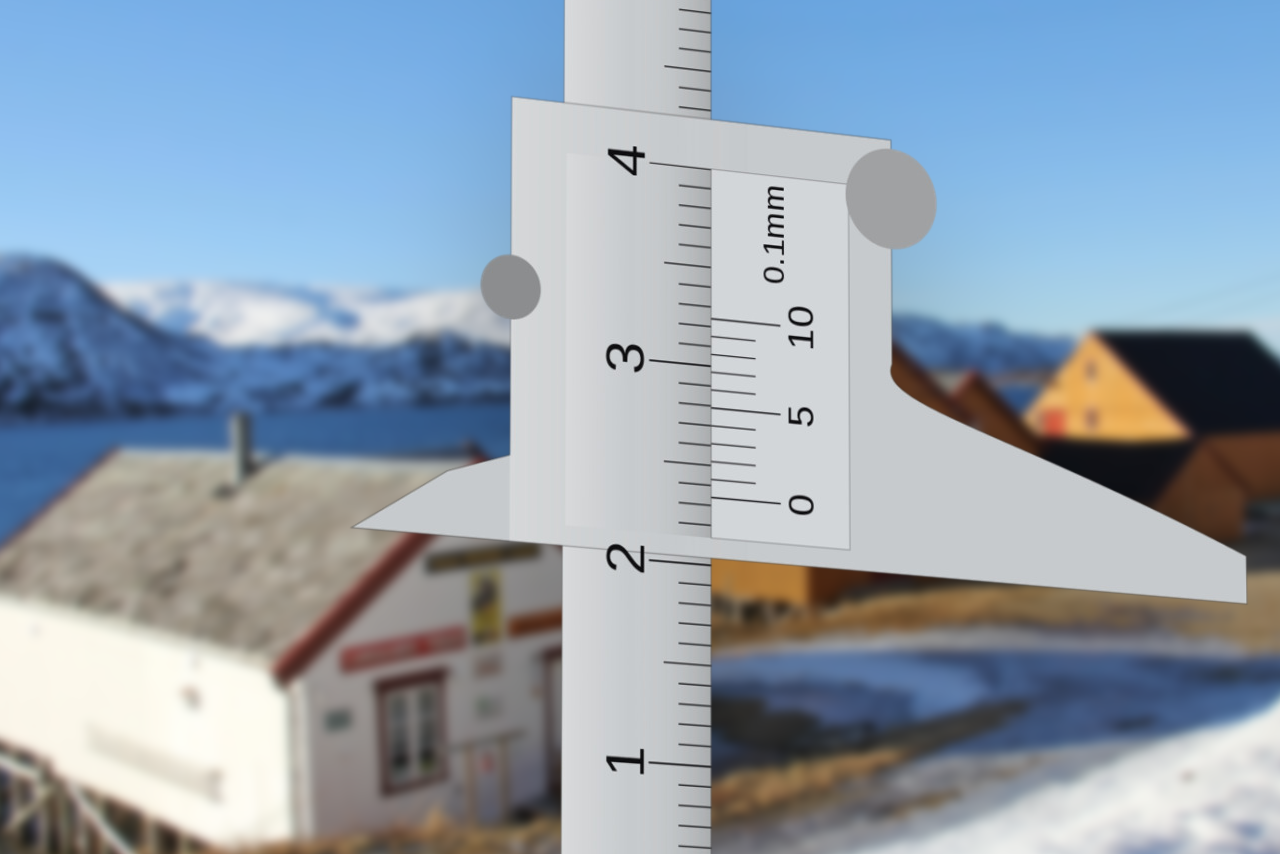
23.4 mm
